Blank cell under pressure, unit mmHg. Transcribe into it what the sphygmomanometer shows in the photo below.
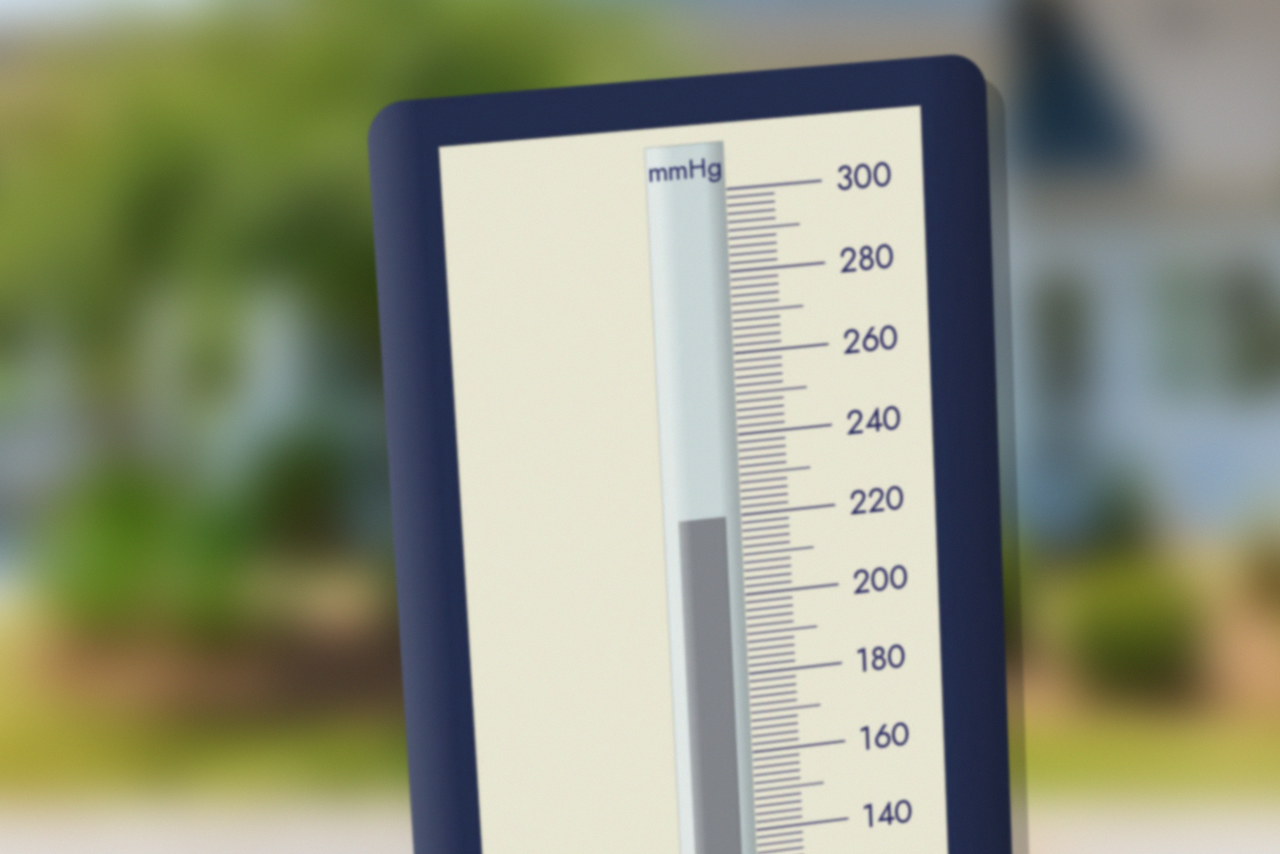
220 mmHg
